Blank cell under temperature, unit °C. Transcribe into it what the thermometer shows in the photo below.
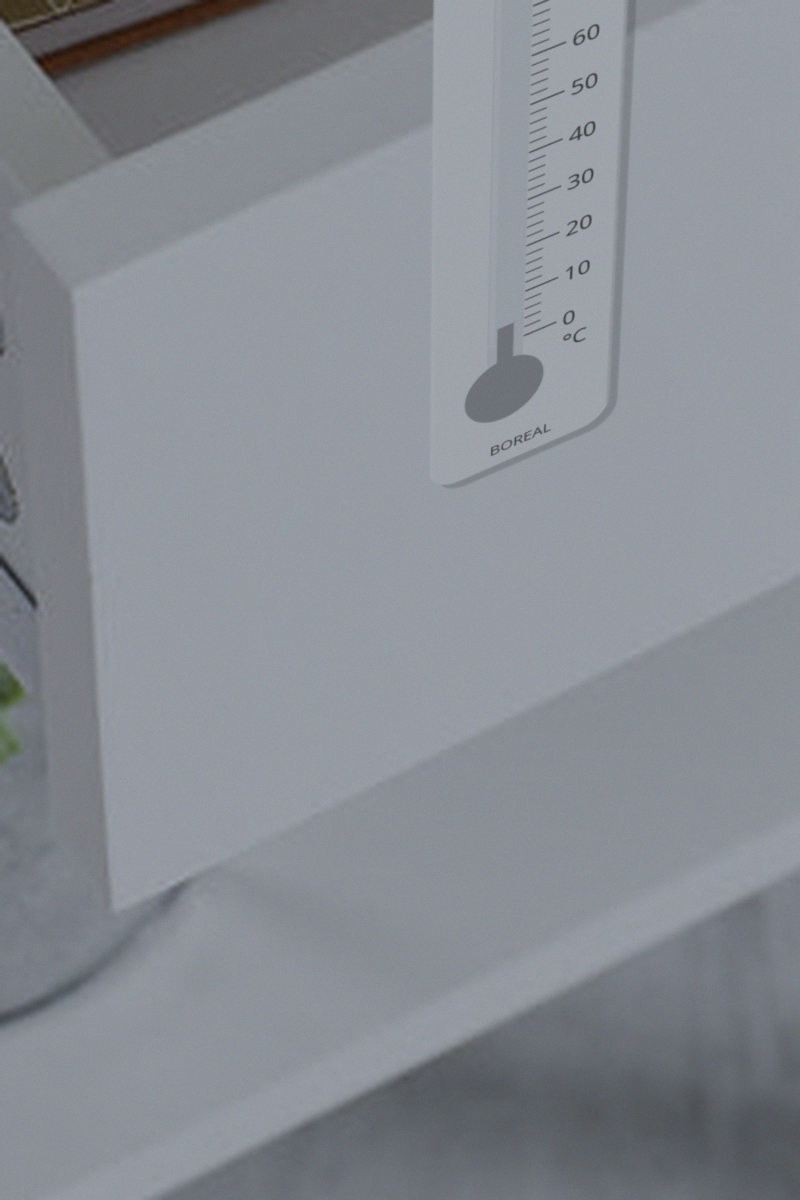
4 °C
